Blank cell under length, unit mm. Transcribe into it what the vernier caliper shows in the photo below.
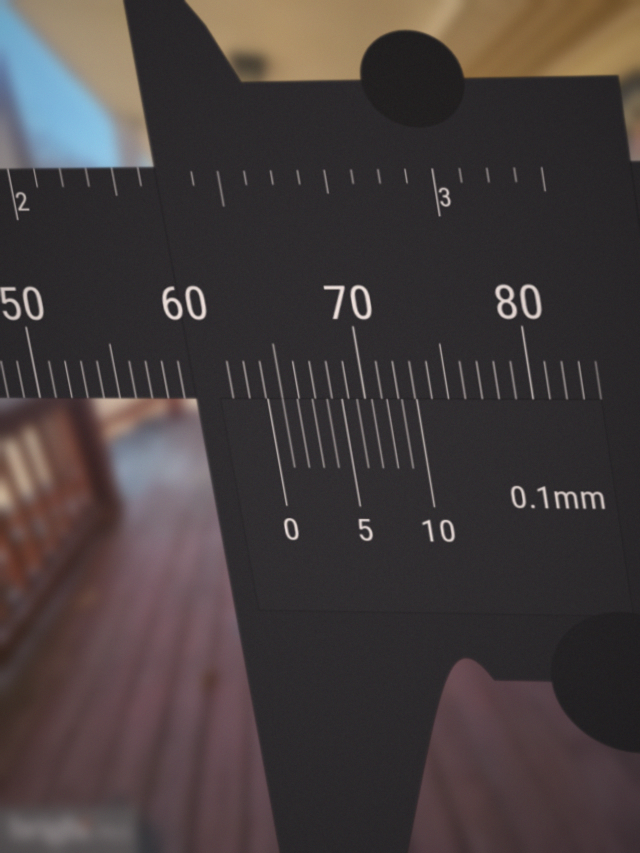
64.1 mm
